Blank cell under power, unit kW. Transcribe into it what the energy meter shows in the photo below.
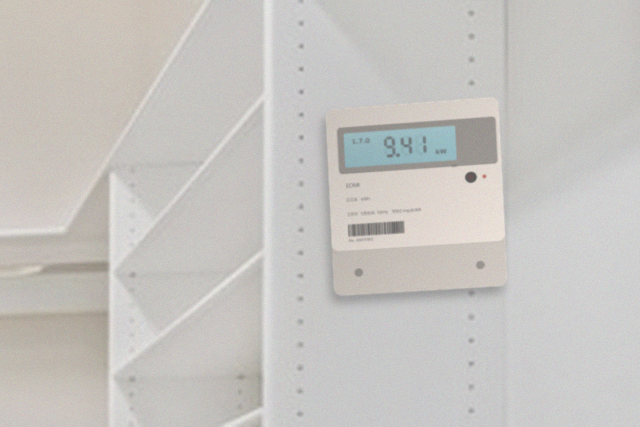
9.41 kW
